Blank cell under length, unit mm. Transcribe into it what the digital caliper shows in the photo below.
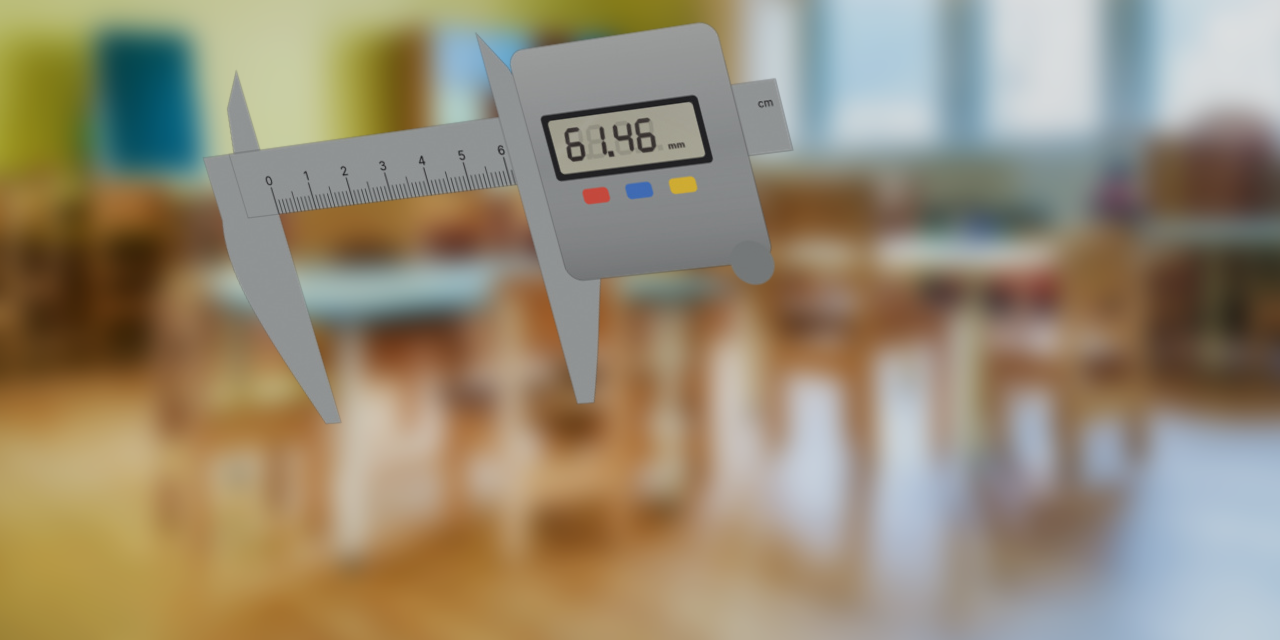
61.46 mm
